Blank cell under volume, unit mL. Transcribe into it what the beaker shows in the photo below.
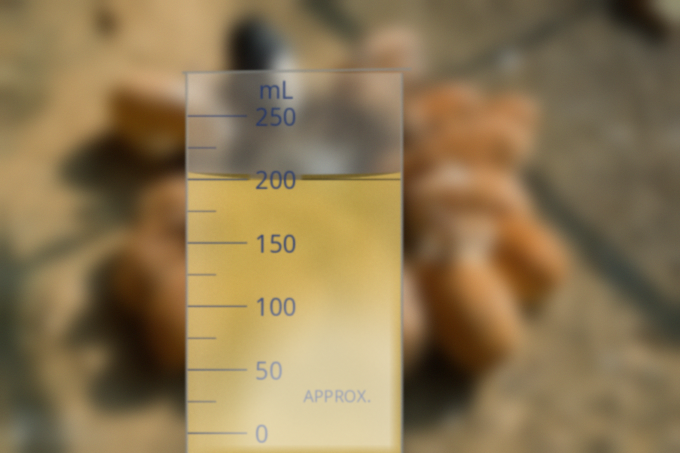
200 mL
